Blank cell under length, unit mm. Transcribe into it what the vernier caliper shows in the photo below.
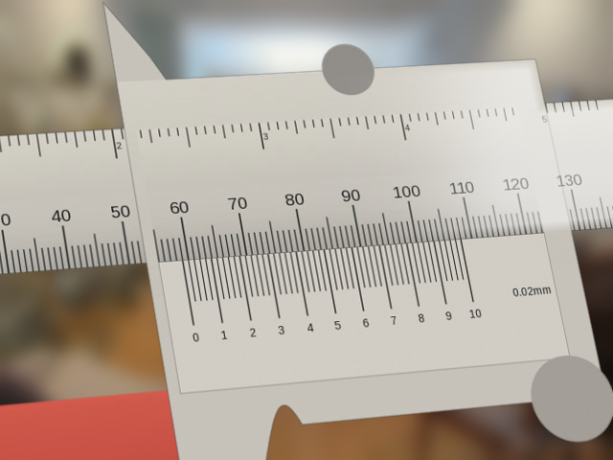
59.0 mm
